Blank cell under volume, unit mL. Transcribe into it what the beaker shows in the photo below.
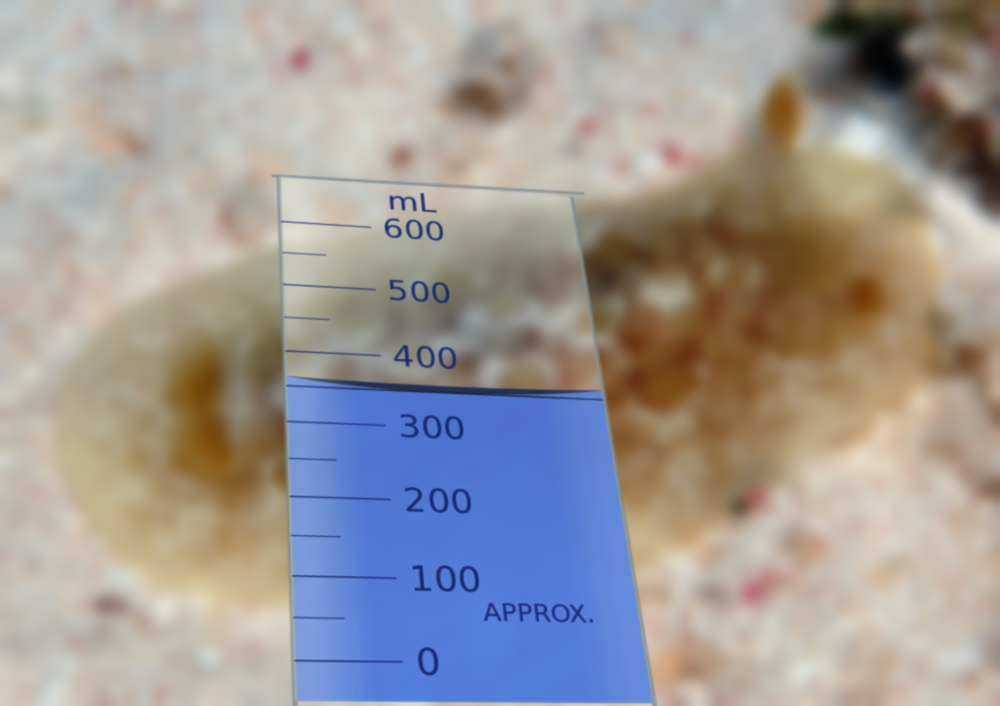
350 mL
